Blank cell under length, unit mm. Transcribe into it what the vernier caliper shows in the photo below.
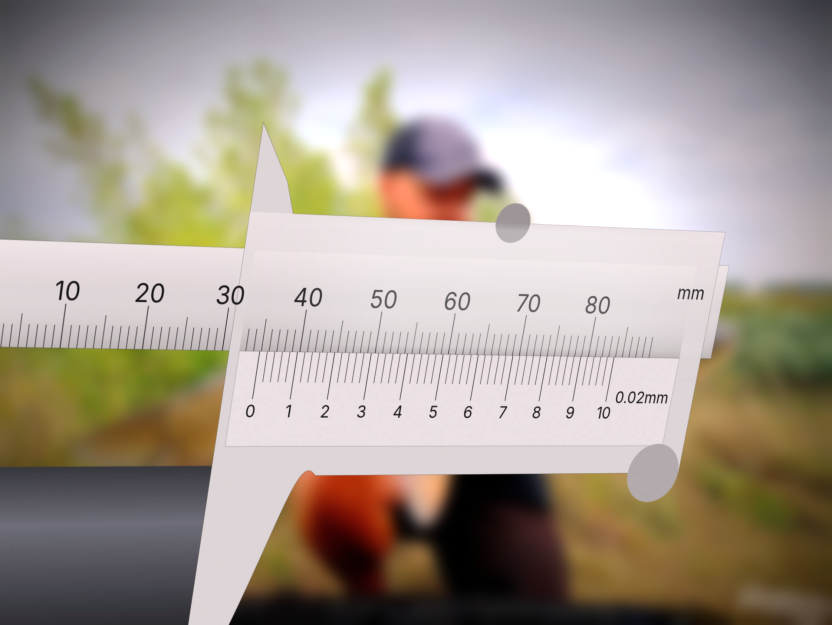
34.8 mm
